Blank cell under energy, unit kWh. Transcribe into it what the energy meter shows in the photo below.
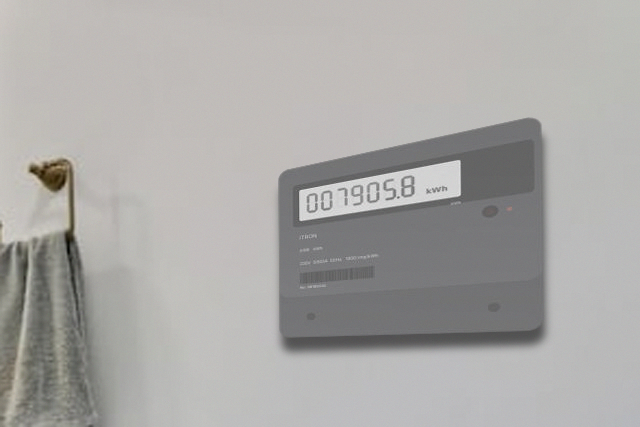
7905.8 kWh
